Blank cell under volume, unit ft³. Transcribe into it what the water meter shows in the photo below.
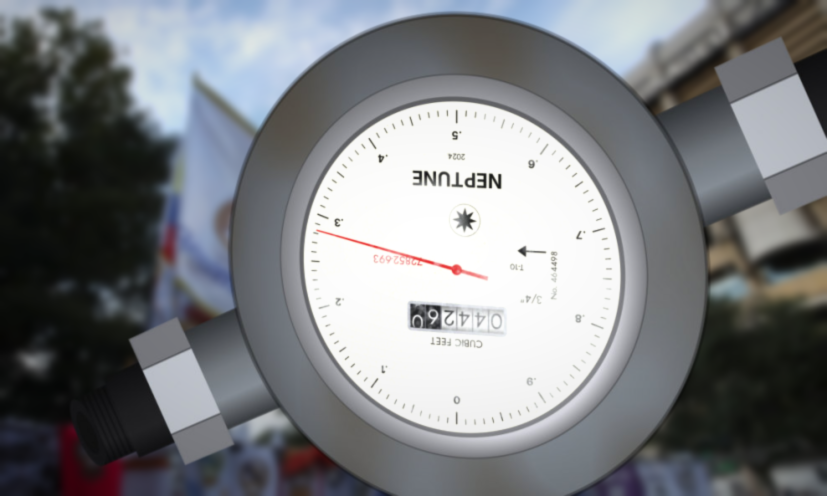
44260.28 ft³
